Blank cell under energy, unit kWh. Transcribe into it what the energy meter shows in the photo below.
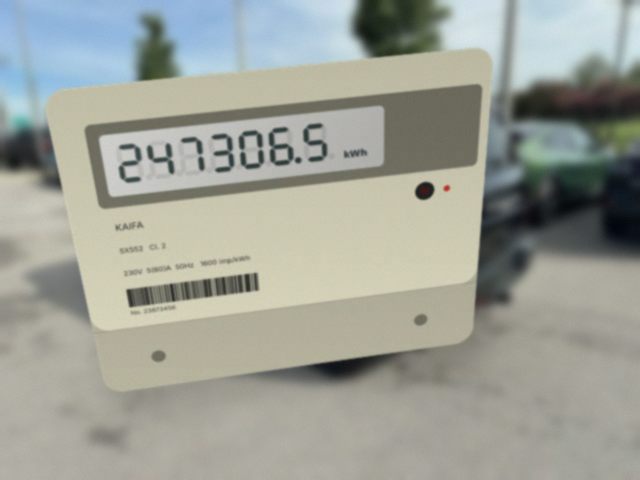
247306.5 kWh
